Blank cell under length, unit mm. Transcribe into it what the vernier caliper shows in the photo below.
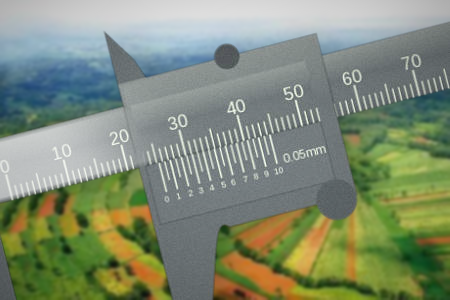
25.4 mm
